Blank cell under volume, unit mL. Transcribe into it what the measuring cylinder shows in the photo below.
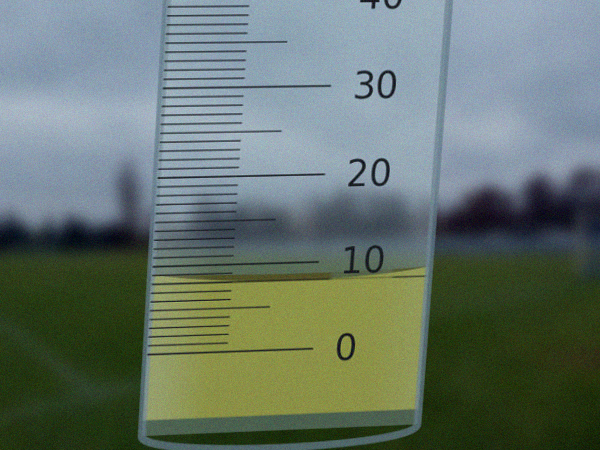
8 mL
